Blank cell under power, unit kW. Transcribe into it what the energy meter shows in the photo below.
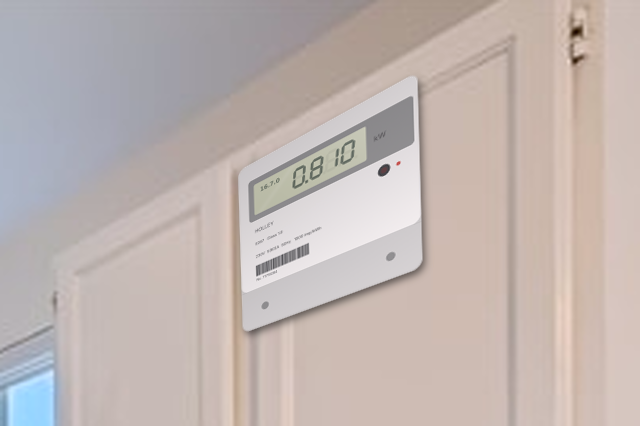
0.810 kW
